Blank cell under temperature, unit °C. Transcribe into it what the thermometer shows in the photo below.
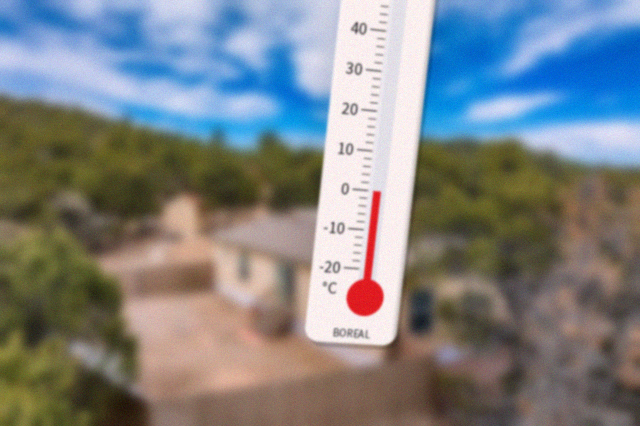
0 °C
